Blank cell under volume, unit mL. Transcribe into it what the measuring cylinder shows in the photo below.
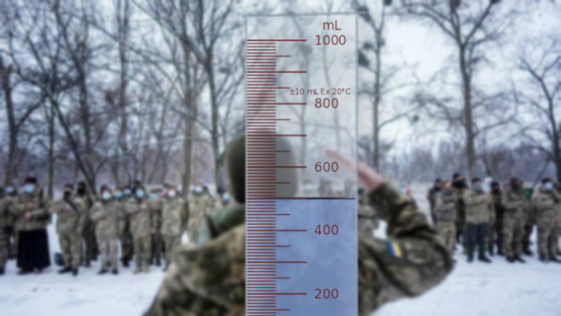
500 mL
